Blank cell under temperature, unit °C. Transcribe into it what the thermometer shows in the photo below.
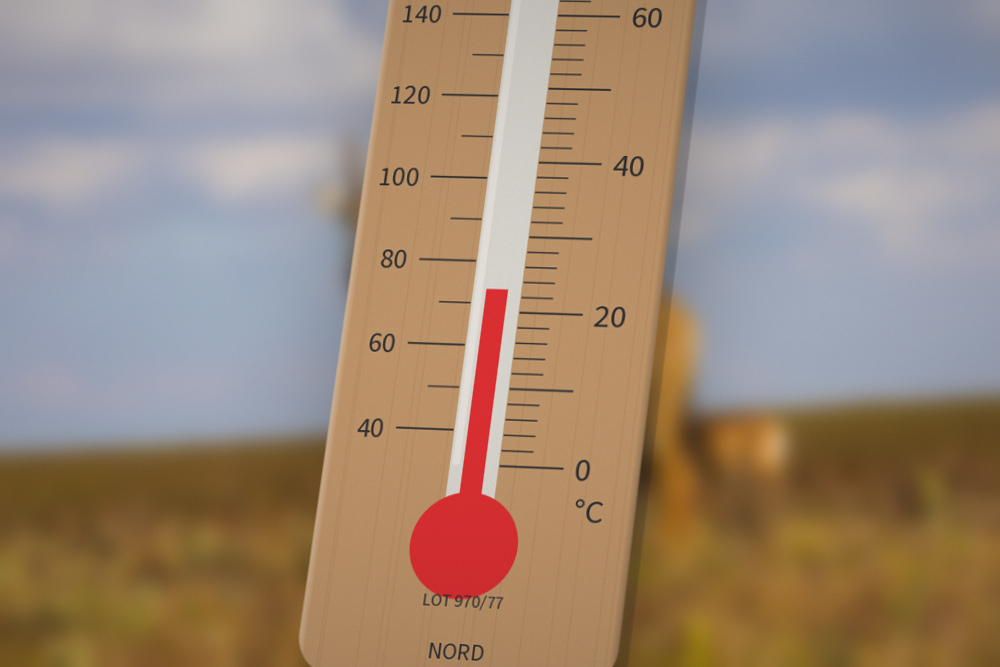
23 °C
